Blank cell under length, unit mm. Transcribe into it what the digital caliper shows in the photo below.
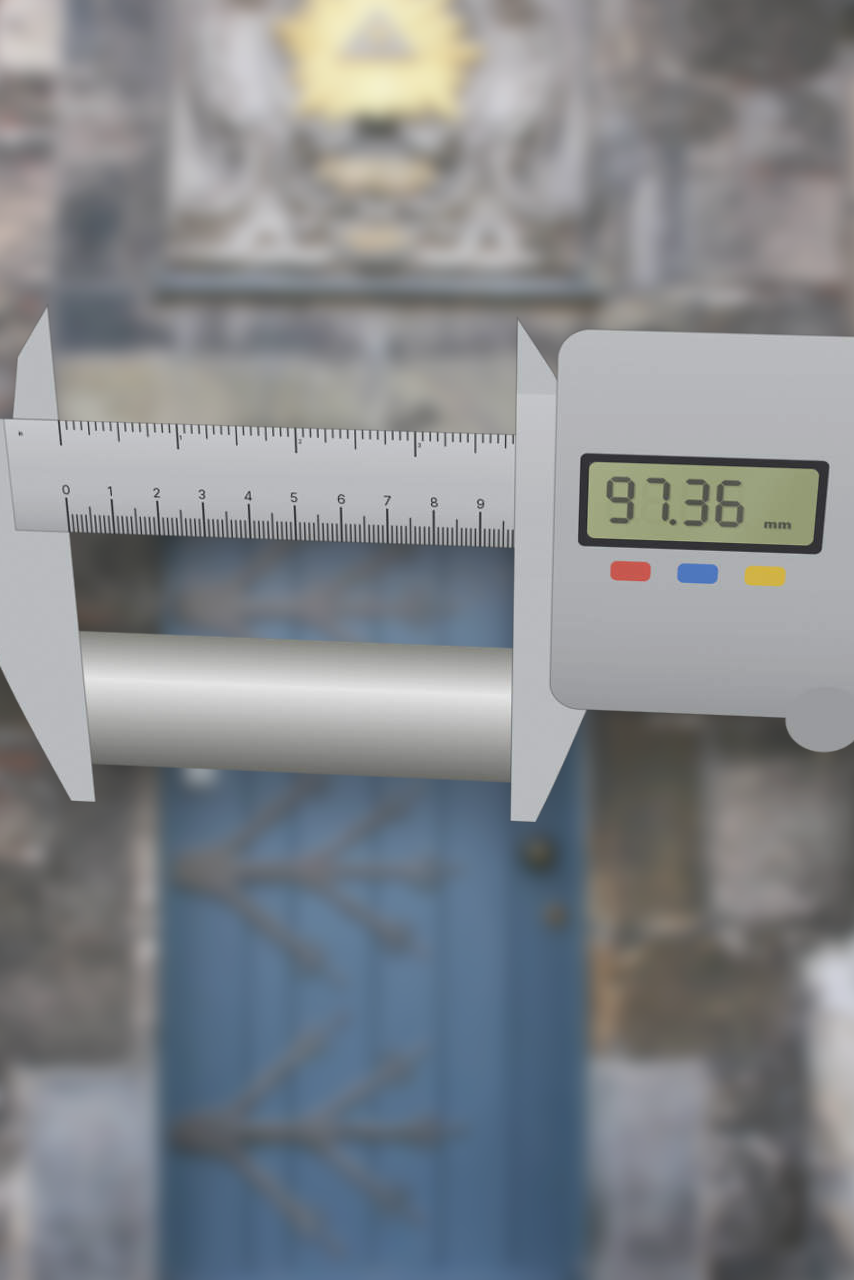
97.36 mm
